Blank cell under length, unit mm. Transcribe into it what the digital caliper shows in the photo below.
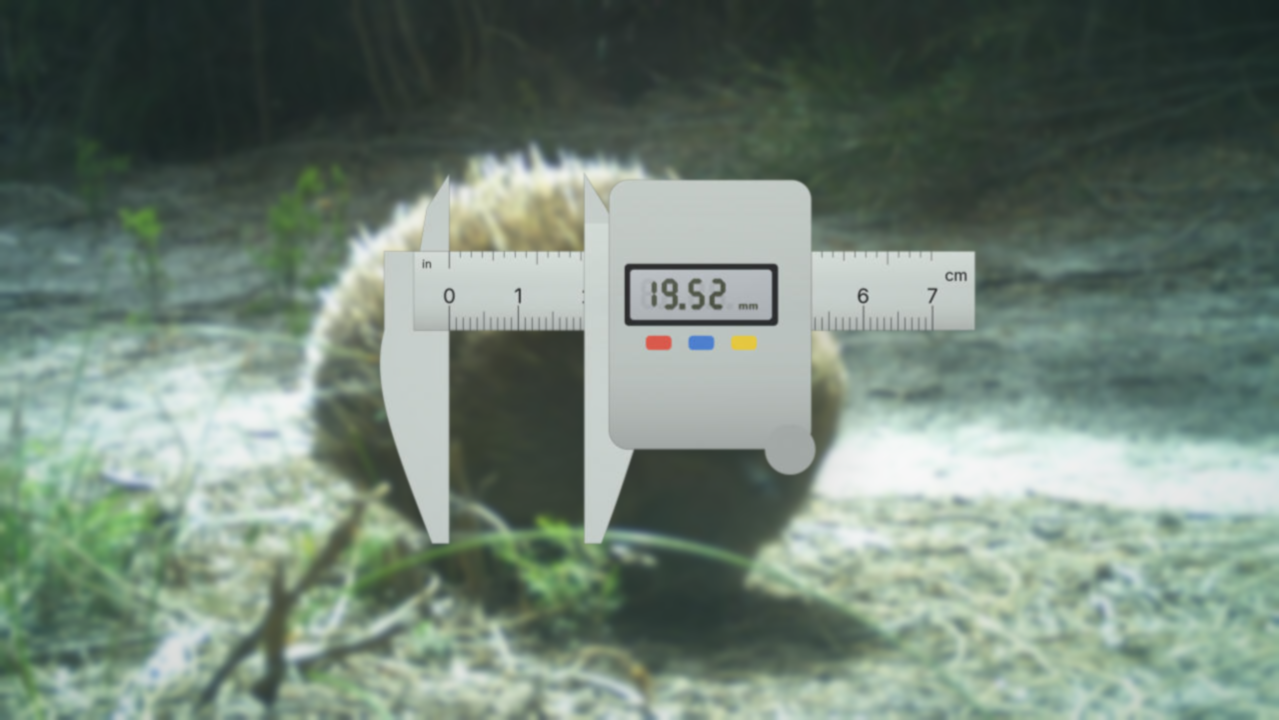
19.52 mm
